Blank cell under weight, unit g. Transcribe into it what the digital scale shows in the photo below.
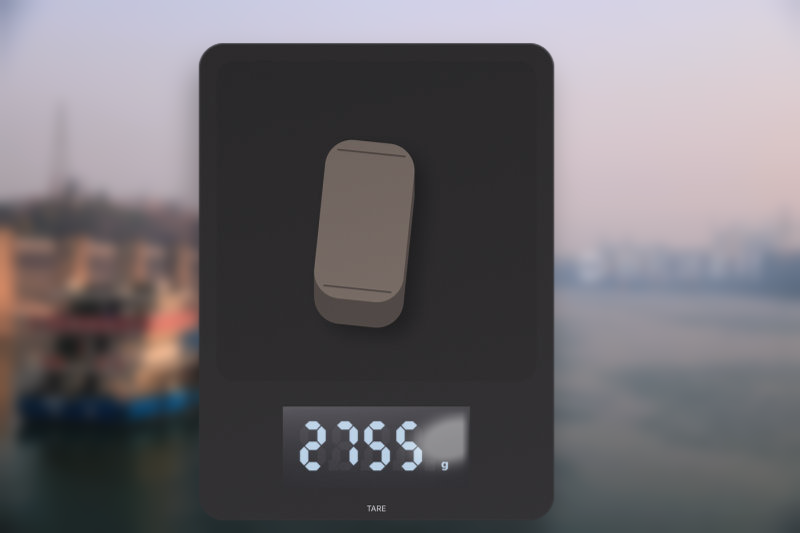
2755 g
